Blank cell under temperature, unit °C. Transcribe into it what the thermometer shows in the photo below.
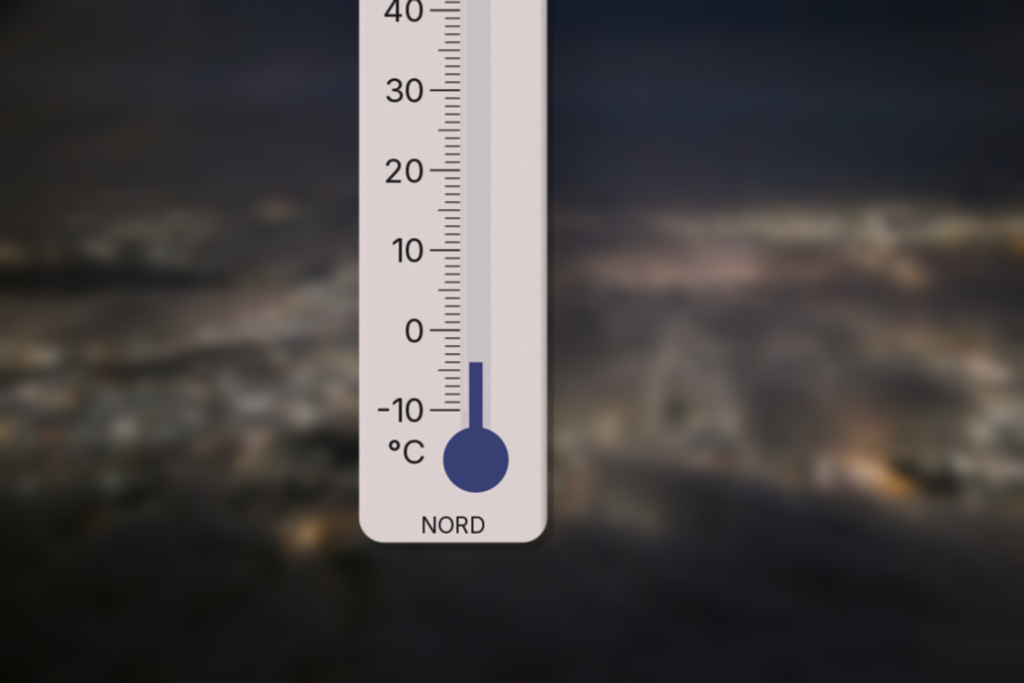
-4 °C
